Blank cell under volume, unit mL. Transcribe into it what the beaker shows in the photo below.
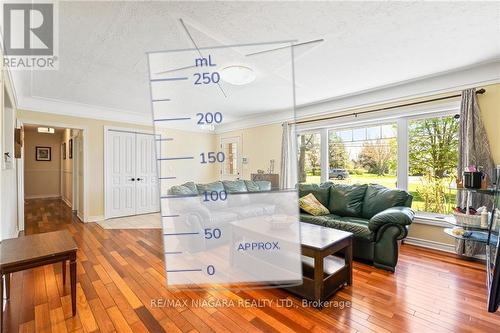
100 mL
